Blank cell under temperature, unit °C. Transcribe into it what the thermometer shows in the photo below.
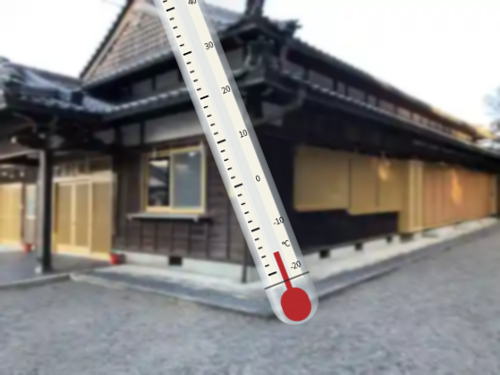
-16 °C
